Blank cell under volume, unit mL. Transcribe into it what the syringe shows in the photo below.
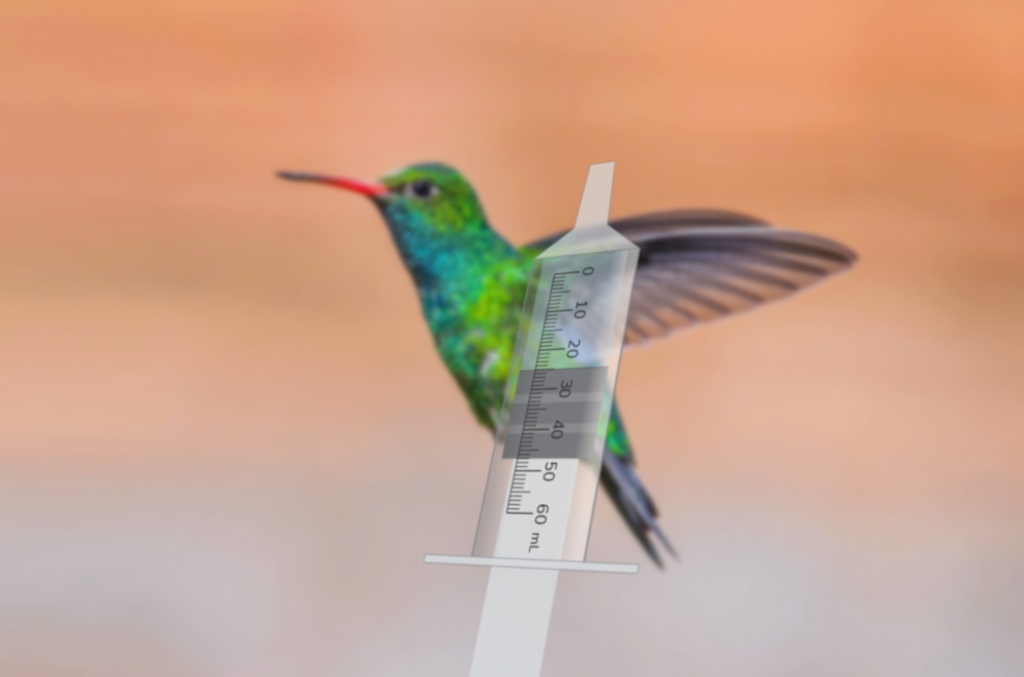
25 mL
